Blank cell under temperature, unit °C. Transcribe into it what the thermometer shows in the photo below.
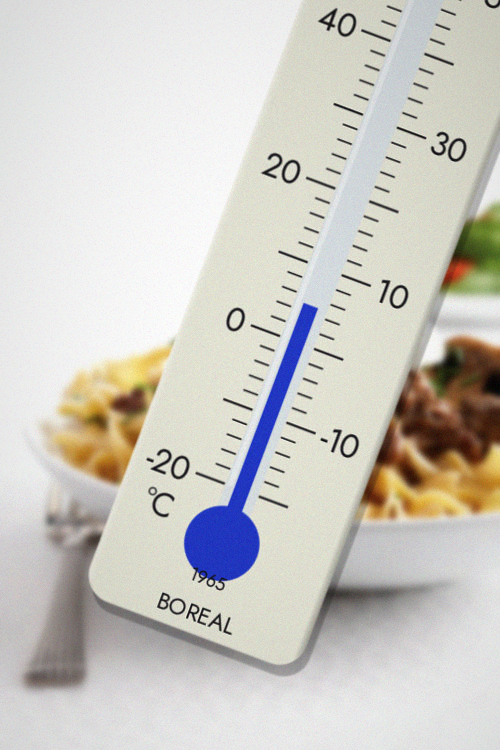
5 °C
